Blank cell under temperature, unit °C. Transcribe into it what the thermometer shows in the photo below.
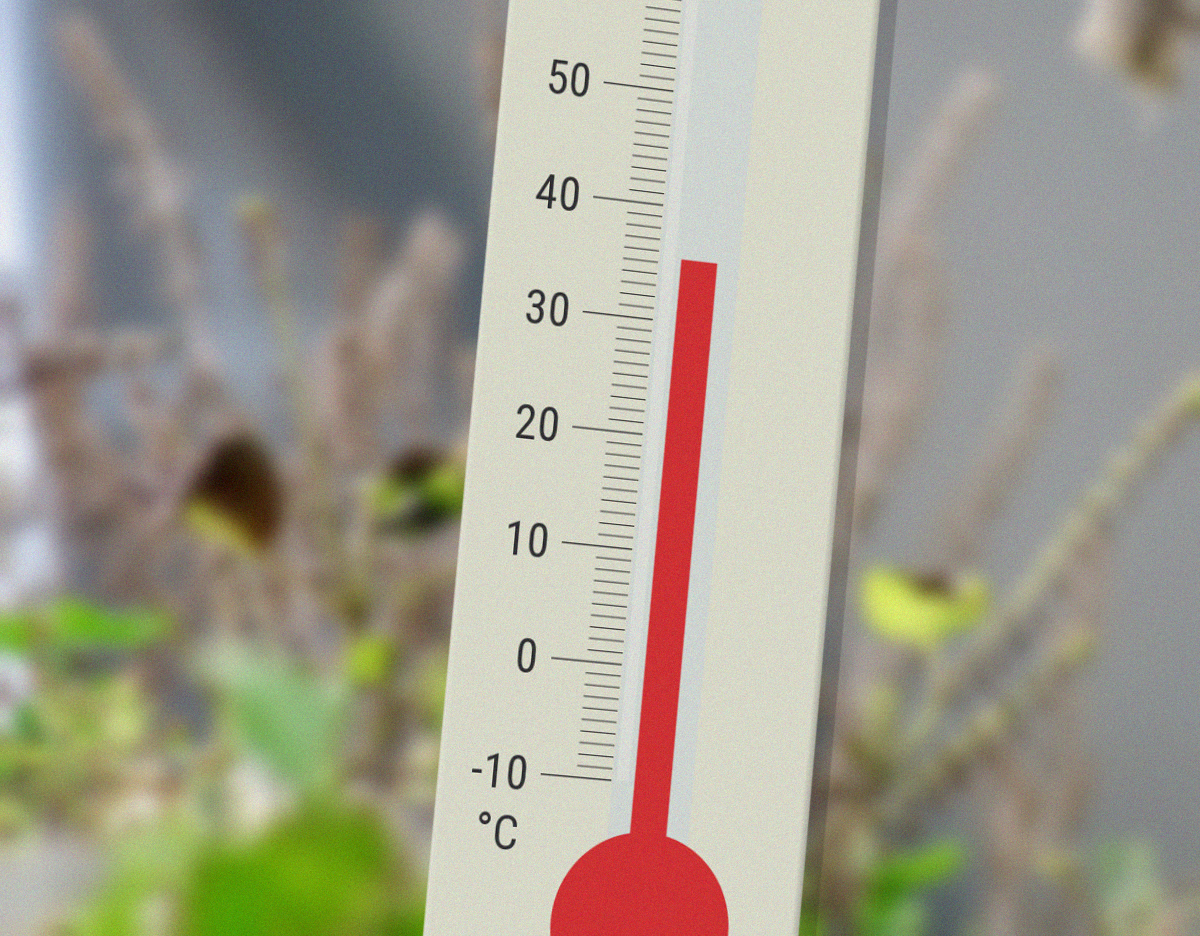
35.5 °C
